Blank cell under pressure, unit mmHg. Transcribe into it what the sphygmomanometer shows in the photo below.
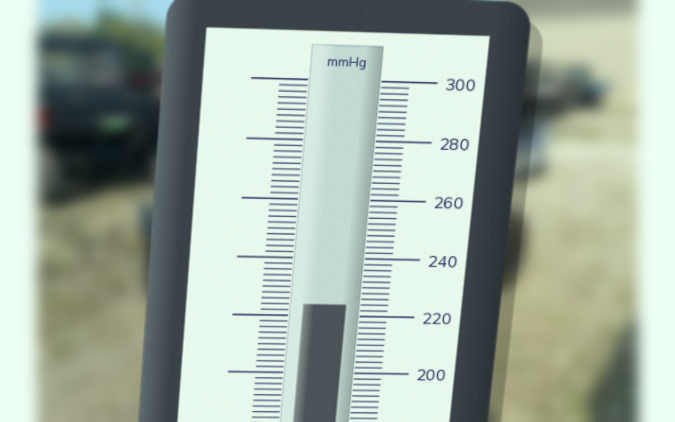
224 mmHg
